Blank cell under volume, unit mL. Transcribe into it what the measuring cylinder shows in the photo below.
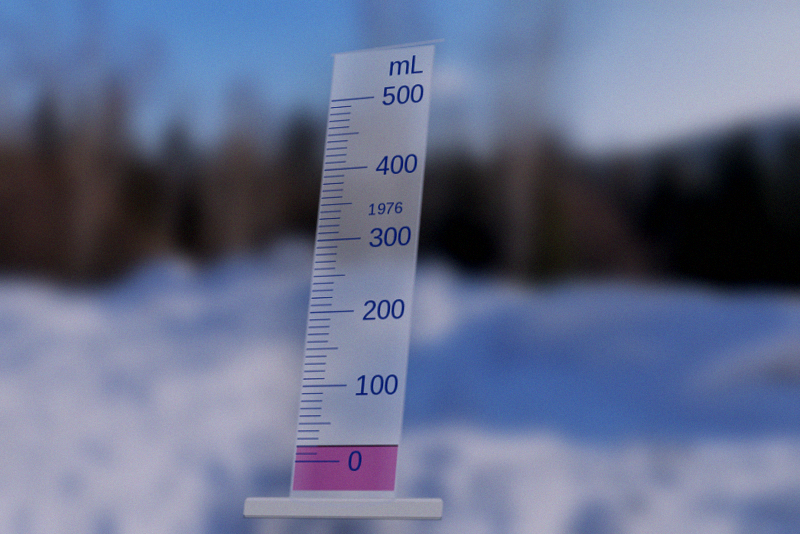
20 mL
